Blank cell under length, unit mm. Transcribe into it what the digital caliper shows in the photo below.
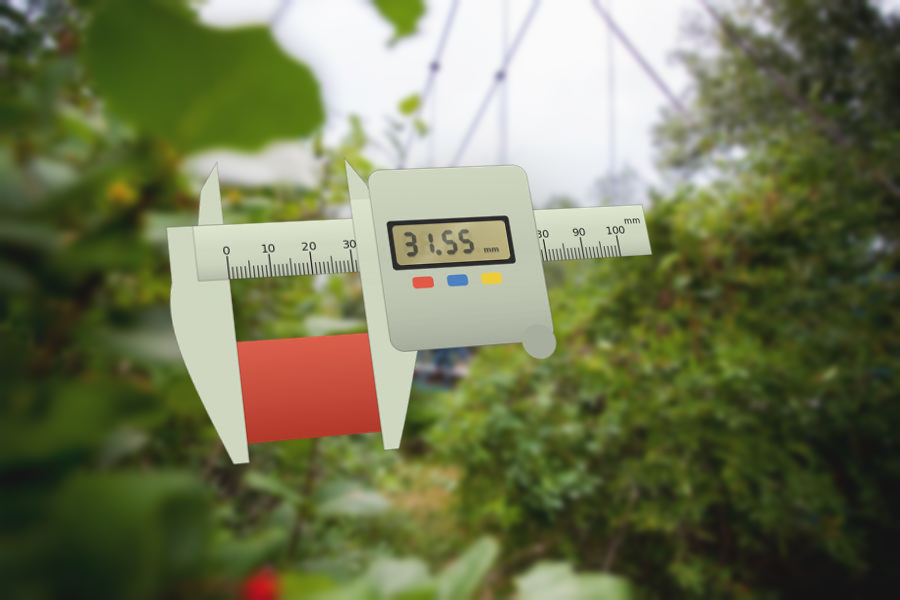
31.55 mm
